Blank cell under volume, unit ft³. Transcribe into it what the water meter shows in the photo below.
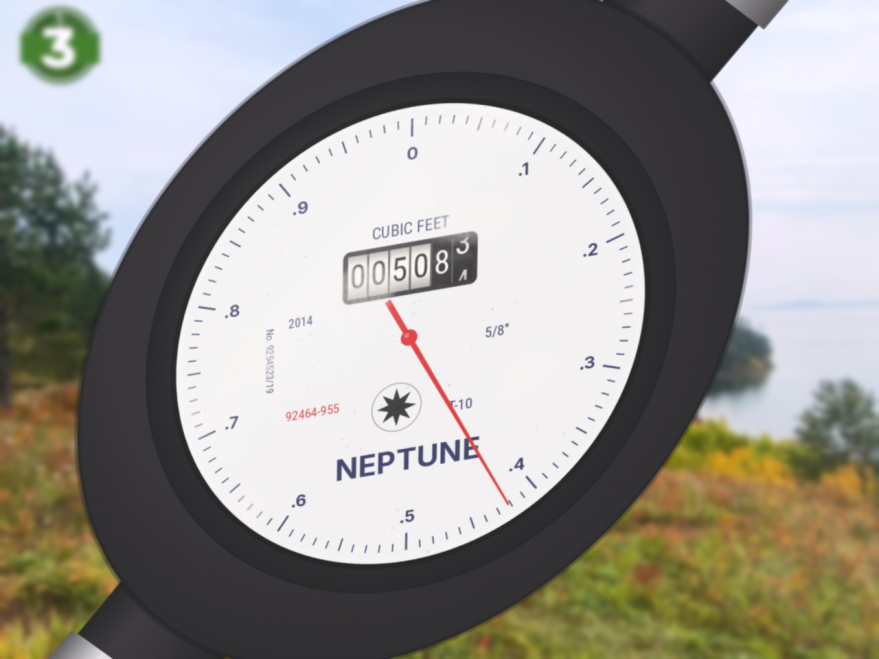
5083.42 ft³
